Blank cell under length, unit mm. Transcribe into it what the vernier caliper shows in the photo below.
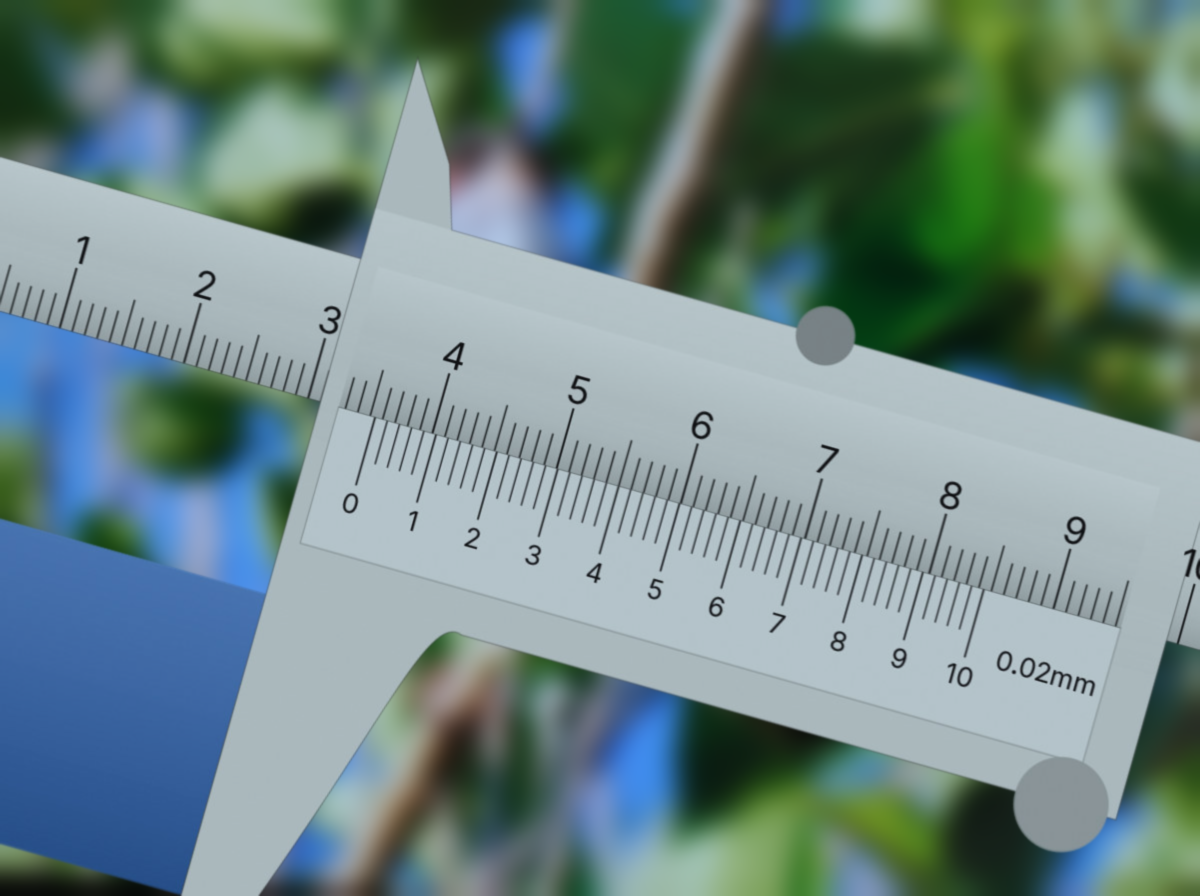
35.4 mm
